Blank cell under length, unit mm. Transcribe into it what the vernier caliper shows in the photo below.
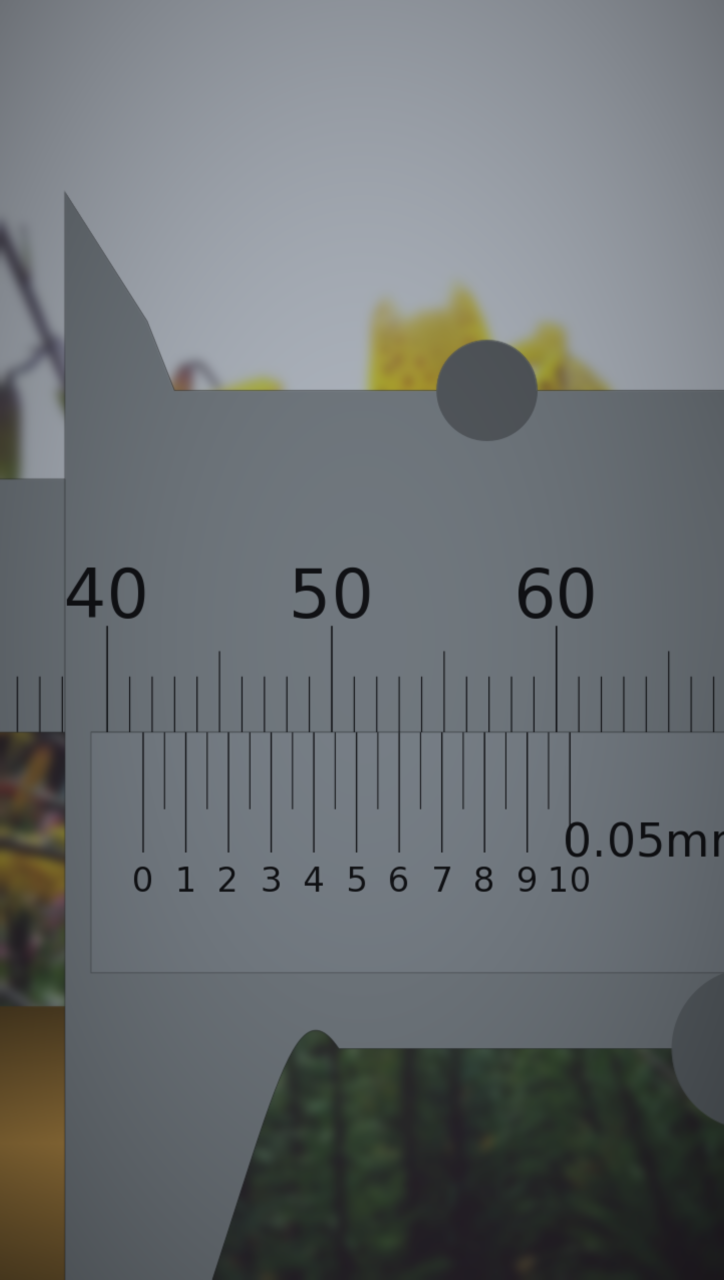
41.6 mm
